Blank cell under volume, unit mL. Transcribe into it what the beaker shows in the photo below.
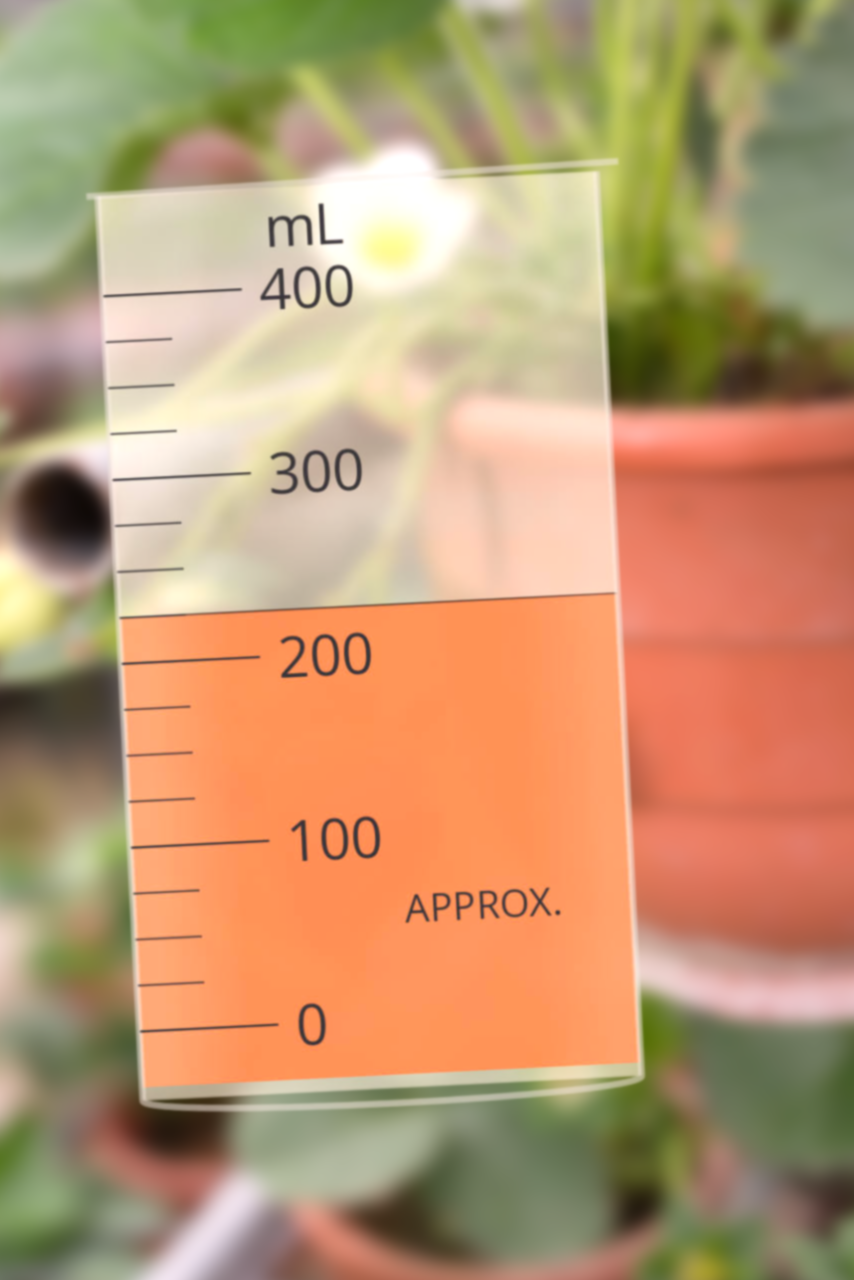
225 mL
